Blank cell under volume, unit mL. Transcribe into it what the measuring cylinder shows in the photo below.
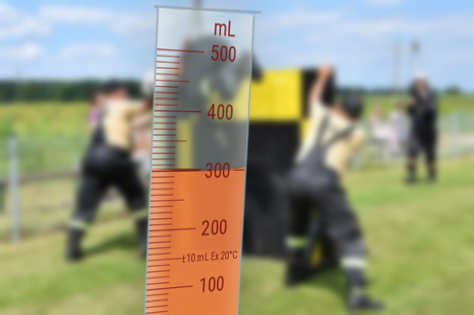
300 mL
